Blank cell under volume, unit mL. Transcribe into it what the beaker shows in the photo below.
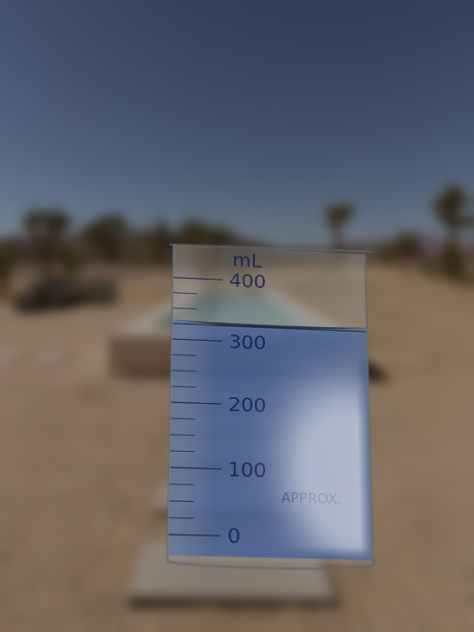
325 mL
